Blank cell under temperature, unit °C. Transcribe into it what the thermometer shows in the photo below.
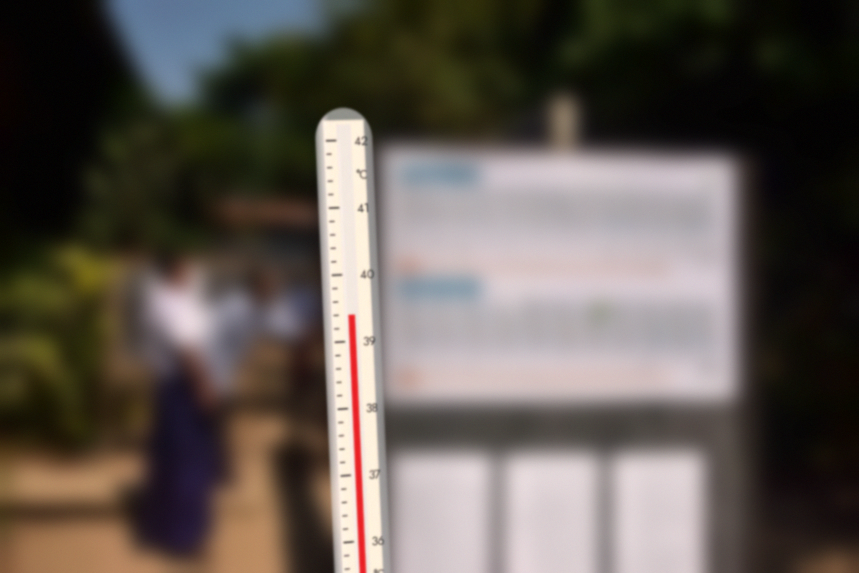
39.4 °C
